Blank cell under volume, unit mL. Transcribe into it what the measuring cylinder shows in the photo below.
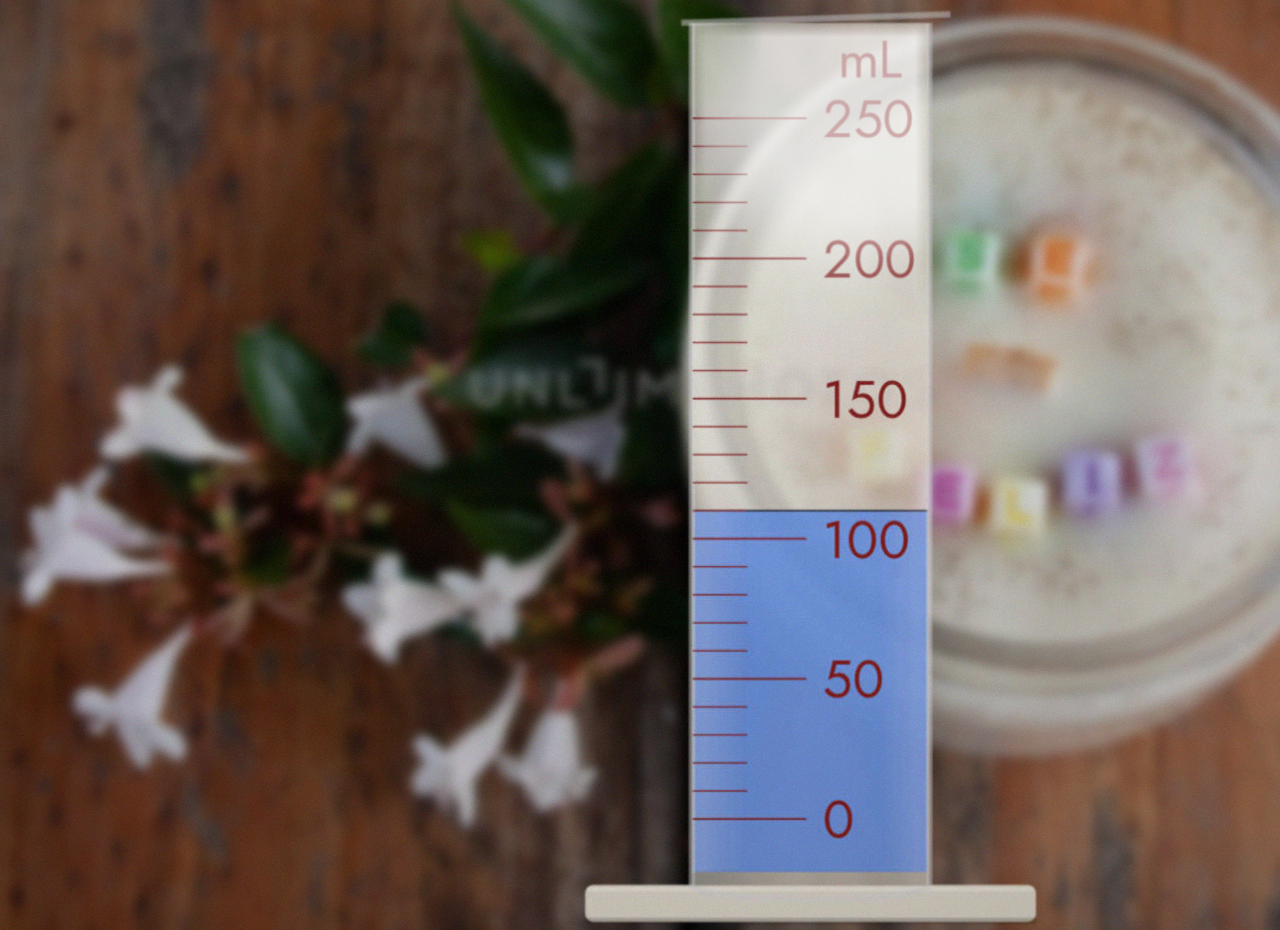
110 mL
